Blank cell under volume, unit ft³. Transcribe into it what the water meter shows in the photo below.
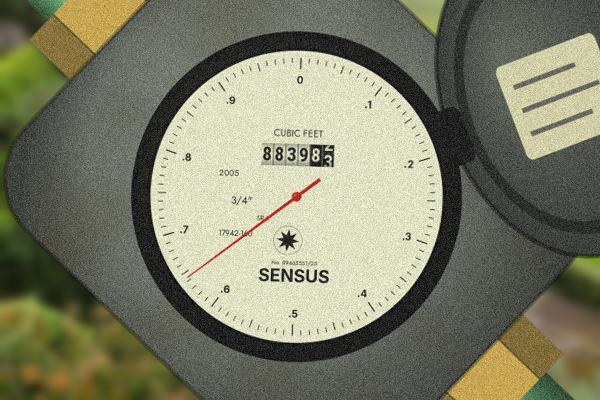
883982.64 ft³
